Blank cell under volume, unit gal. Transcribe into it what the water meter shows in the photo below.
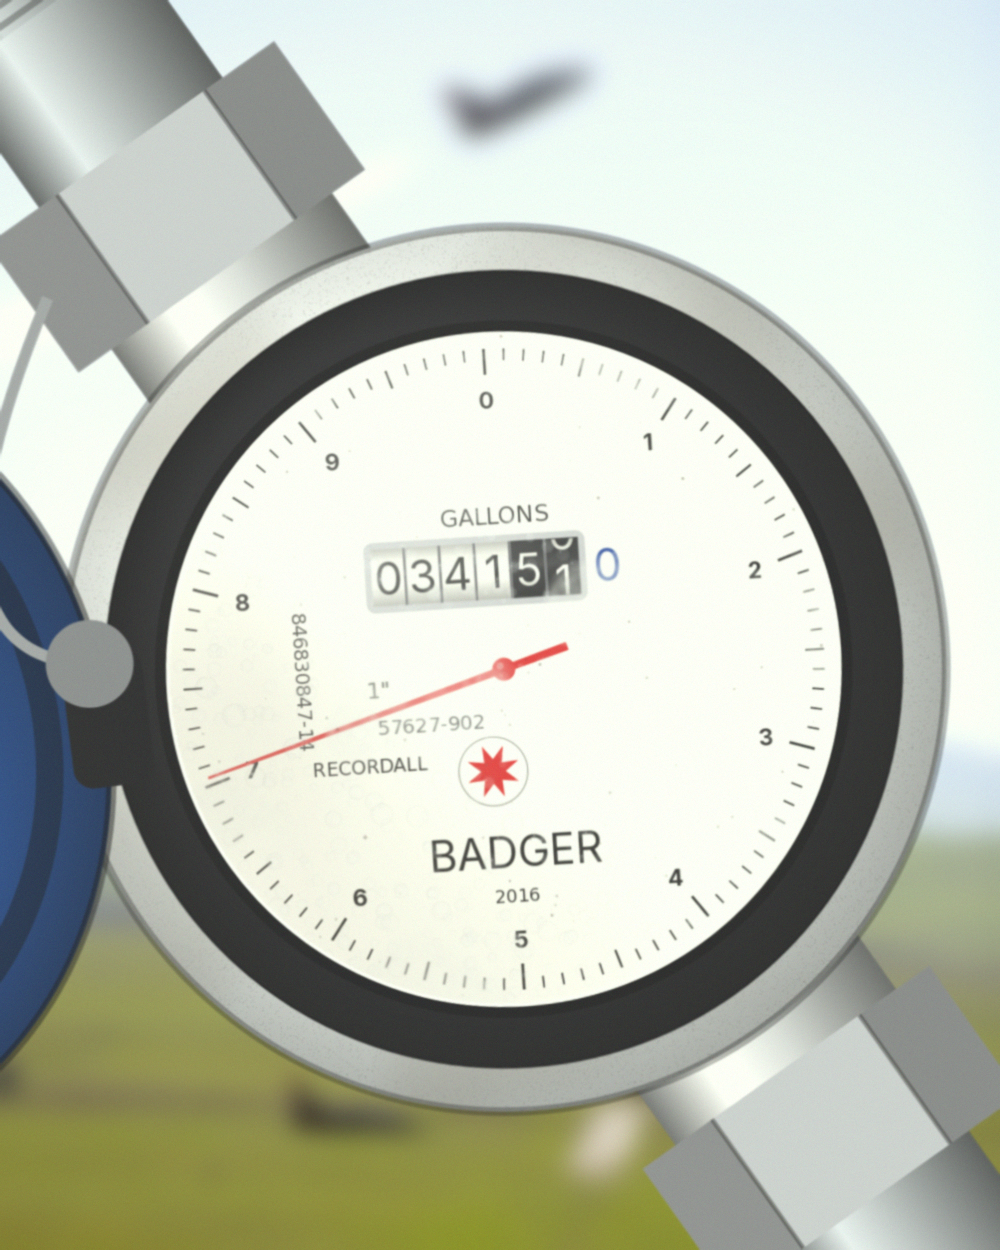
341507.0 gal
